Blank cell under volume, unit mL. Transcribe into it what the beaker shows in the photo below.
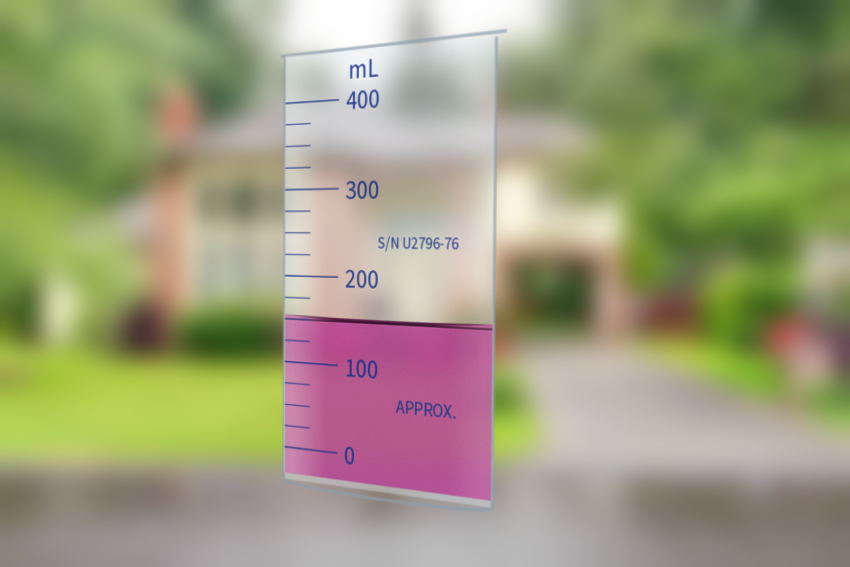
150 mL
